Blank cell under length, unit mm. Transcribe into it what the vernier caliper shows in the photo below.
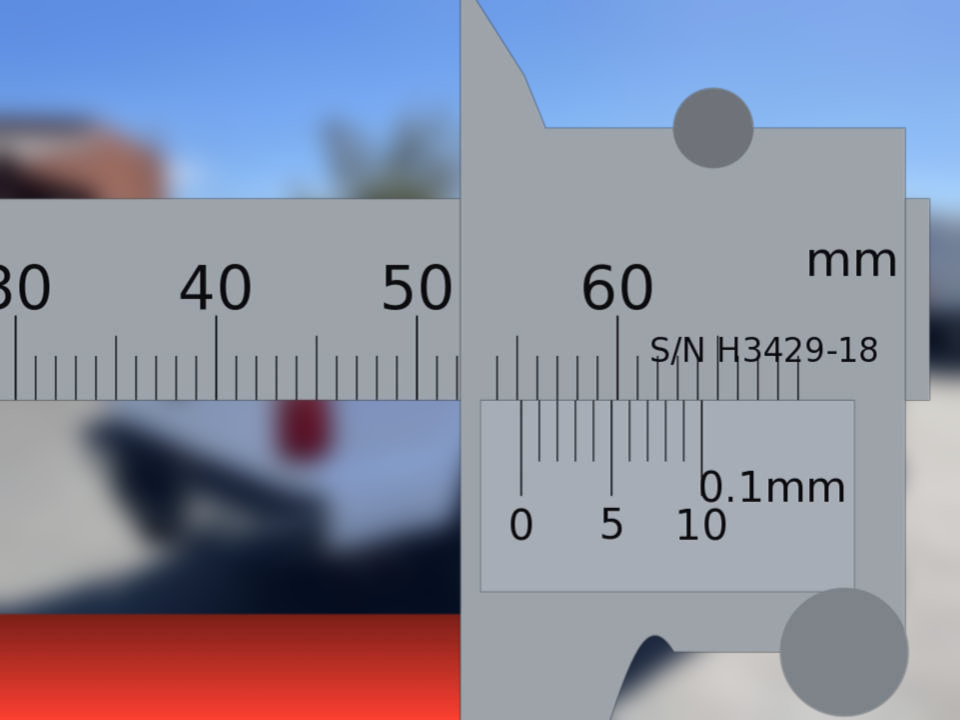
55.2 mm
